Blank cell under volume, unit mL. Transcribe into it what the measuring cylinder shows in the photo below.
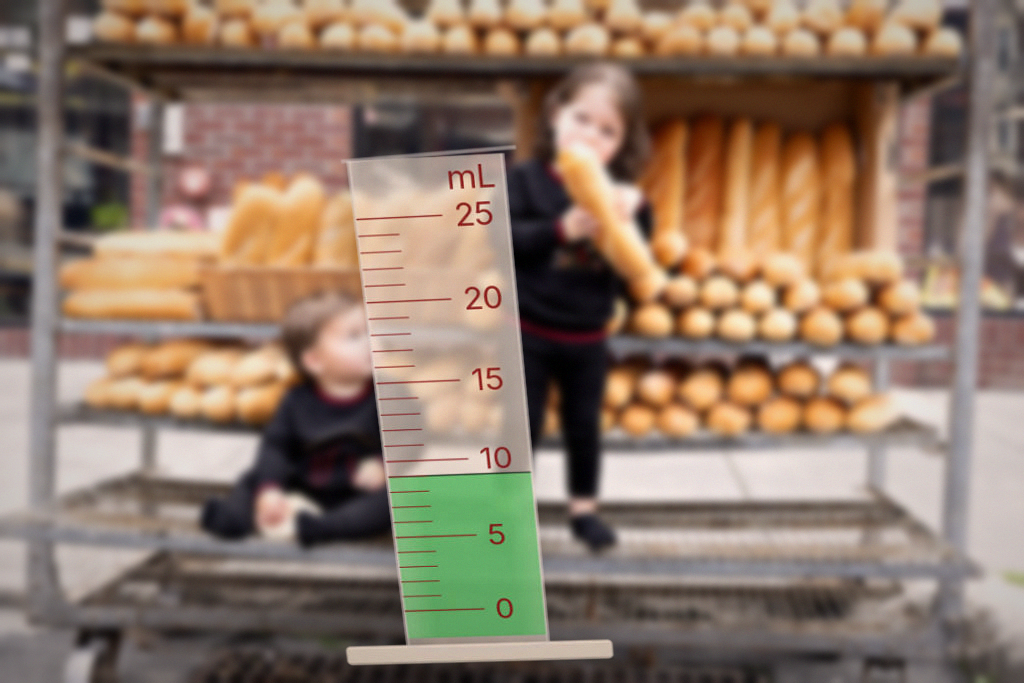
9 mL
